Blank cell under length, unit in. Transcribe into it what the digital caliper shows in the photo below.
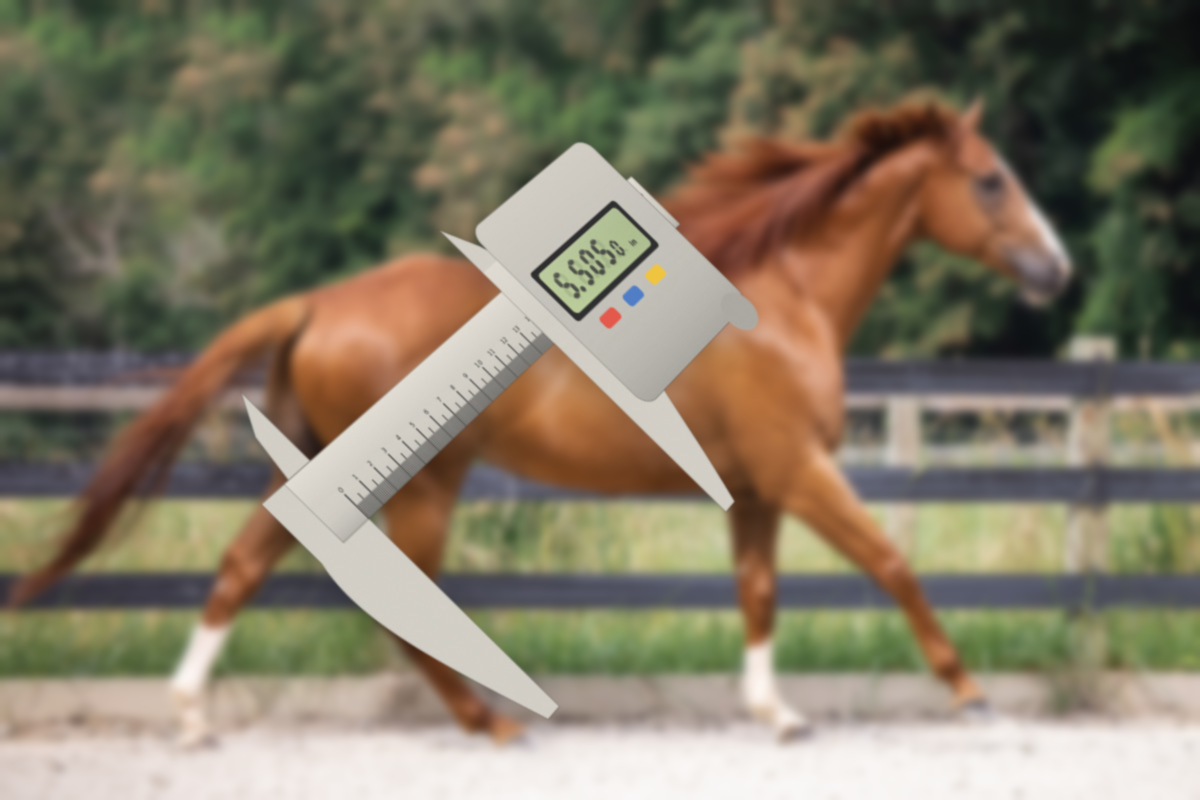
5.5050 in
